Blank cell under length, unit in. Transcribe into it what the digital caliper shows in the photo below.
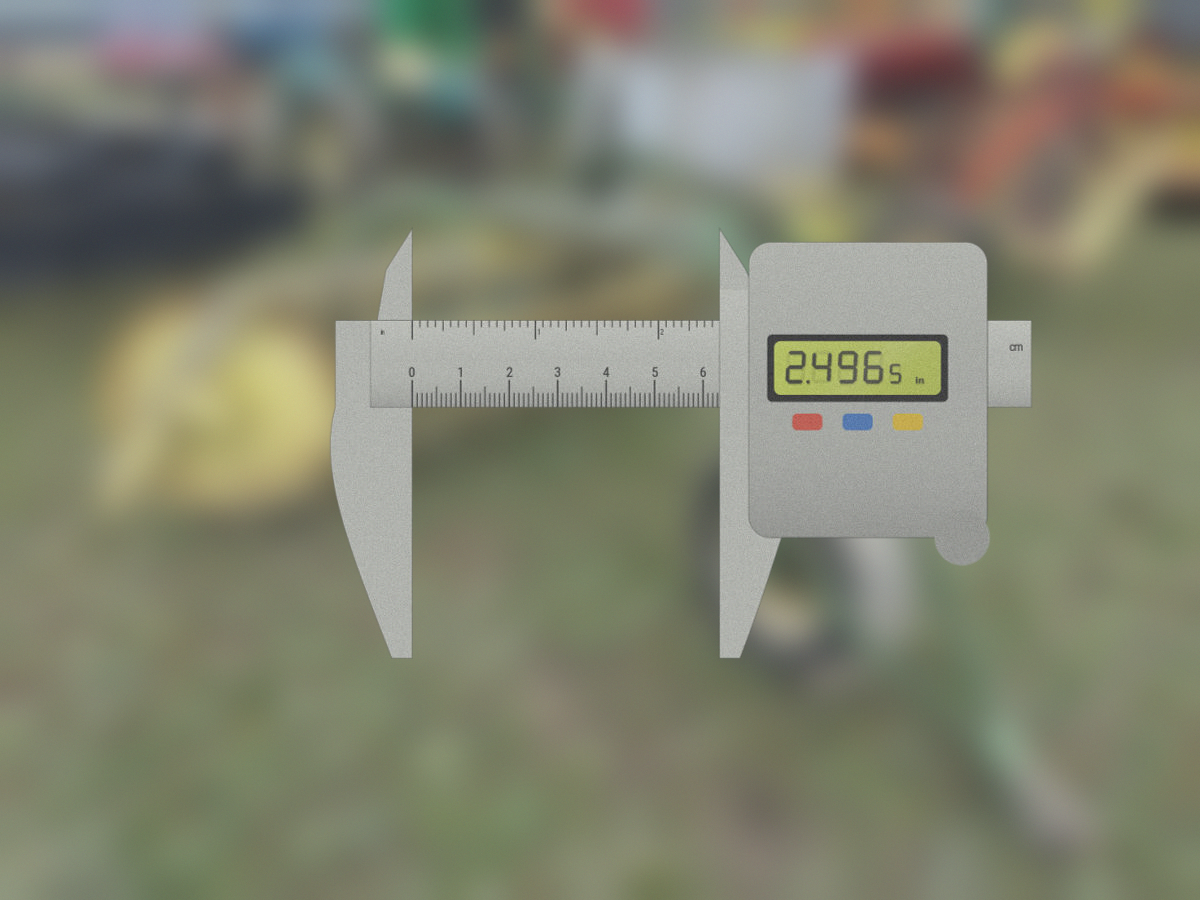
2.4965 in
